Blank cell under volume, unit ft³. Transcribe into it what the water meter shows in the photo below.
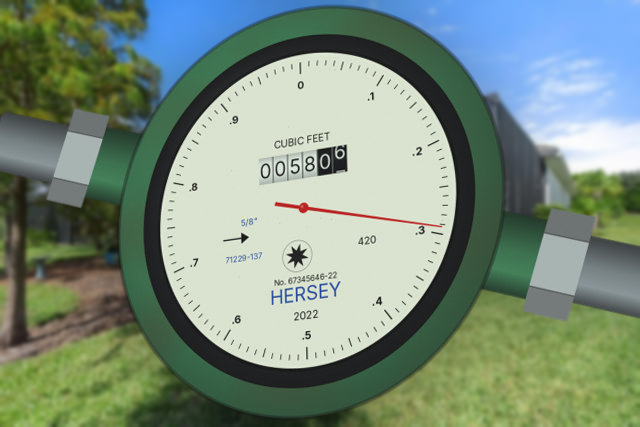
5806.29 ft³
